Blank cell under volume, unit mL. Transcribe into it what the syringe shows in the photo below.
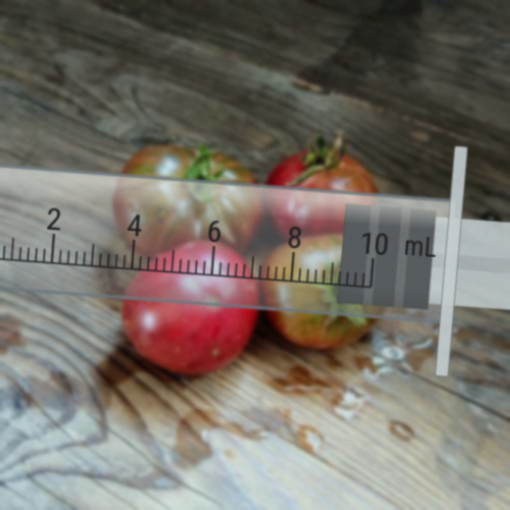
9.2 mL
